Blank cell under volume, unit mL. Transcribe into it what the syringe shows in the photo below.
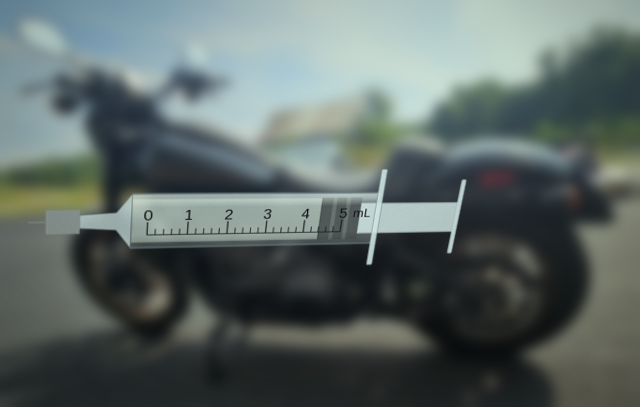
4.4 mL
